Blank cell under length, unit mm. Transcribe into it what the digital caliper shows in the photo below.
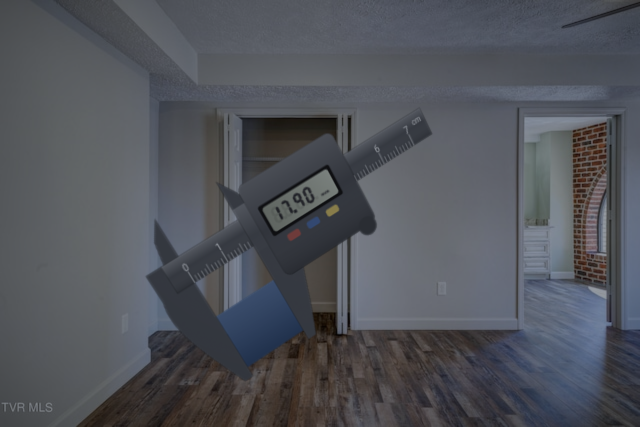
17.90 mm
